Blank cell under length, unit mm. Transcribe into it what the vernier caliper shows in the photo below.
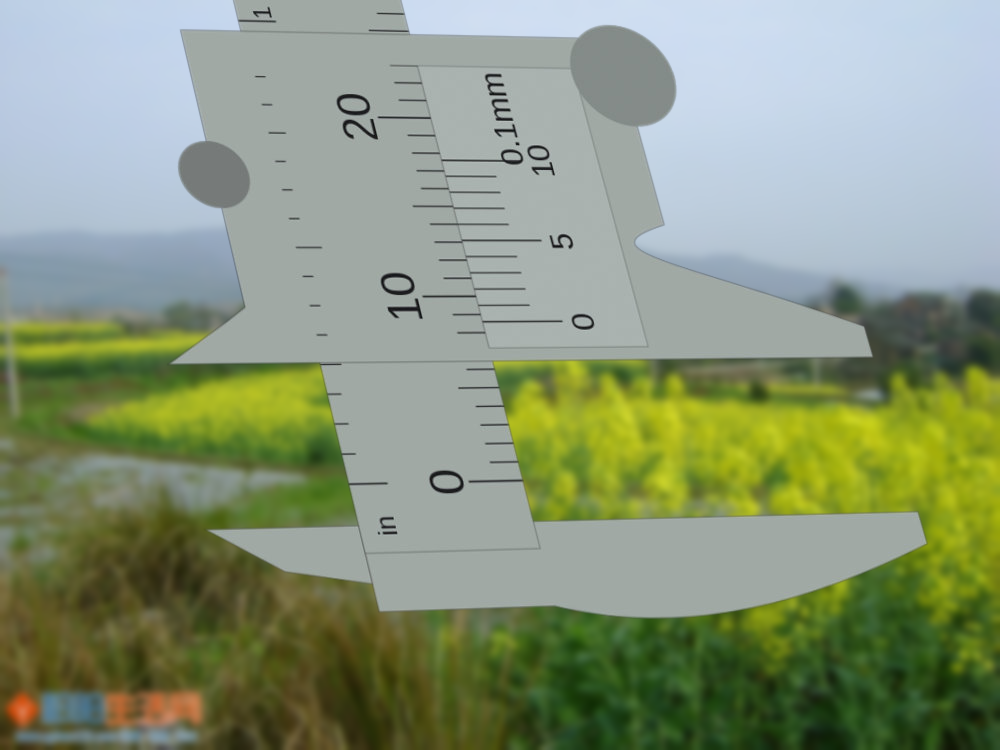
8.6 mm
